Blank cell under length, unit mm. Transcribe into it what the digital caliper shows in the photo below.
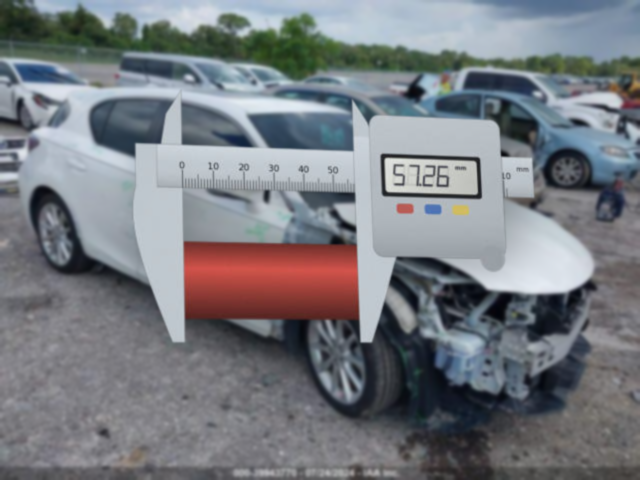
57.26 mm
